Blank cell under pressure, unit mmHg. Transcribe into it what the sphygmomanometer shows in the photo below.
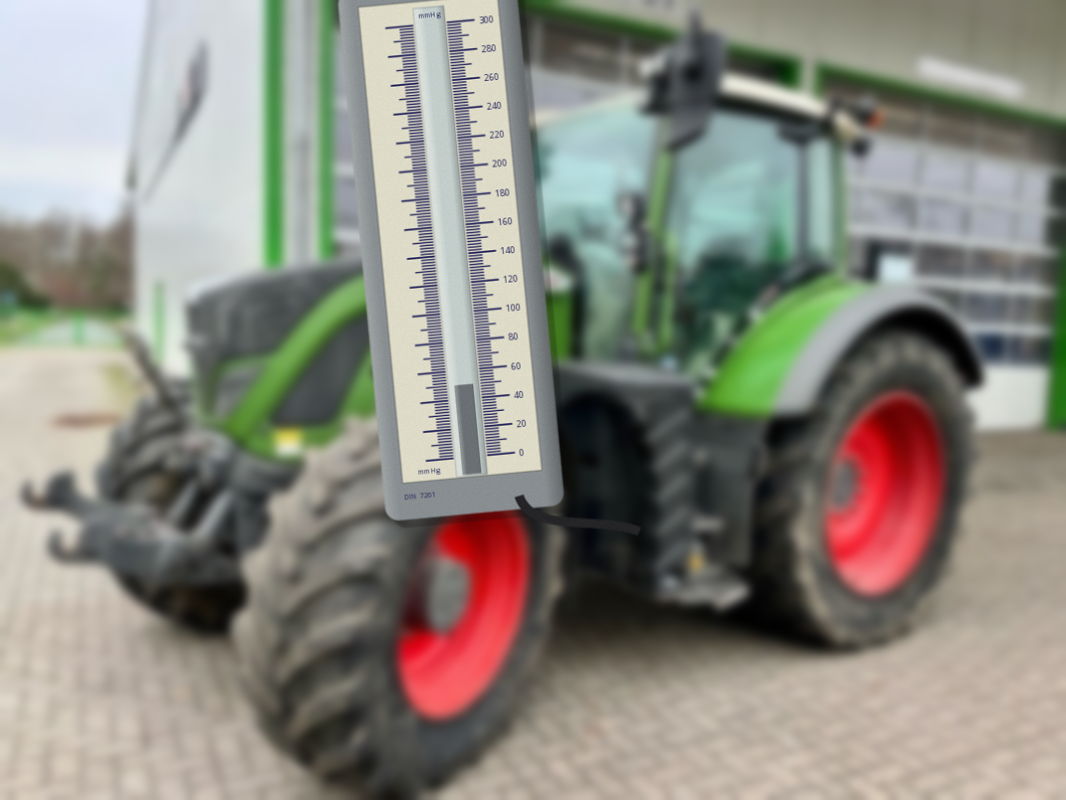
50 mmHg
